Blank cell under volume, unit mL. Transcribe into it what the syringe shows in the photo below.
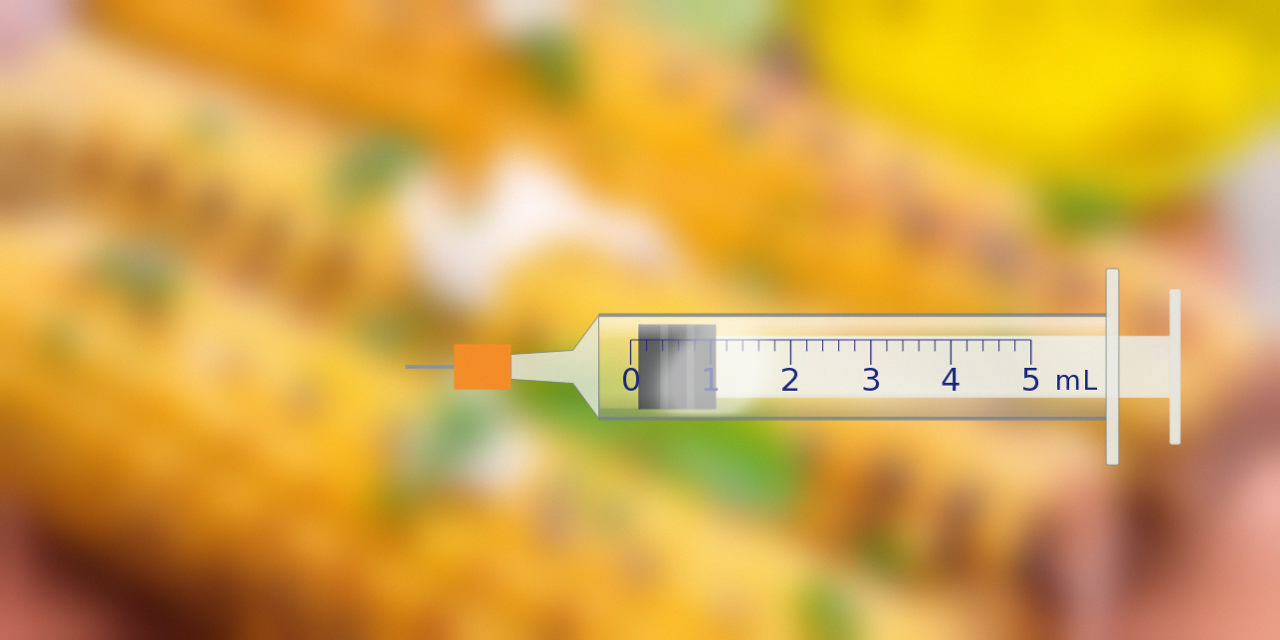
0.1 mL
